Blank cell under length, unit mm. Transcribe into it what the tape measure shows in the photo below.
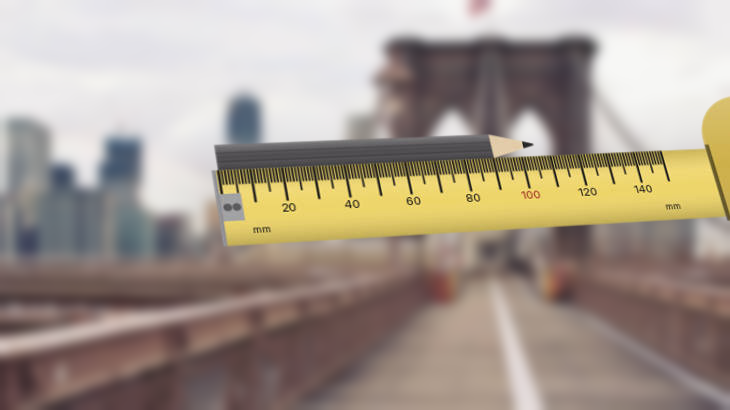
105 mm
